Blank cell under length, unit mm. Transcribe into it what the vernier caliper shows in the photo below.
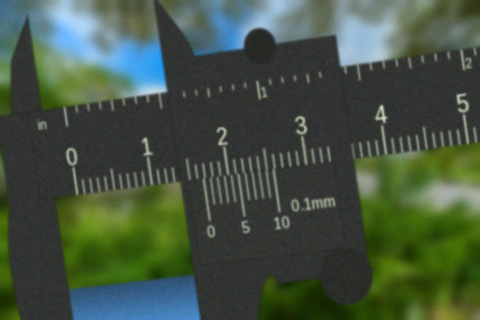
16.8 mm
